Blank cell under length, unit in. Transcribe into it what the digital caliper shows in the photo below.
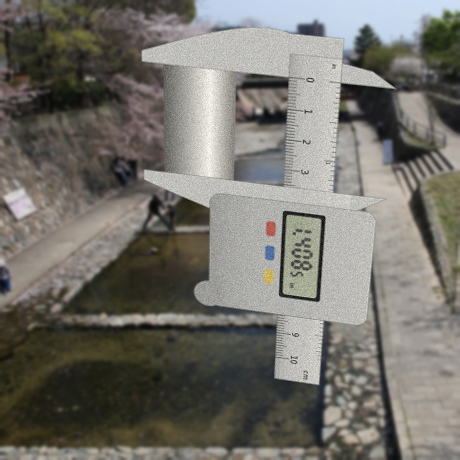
1.4085 in
